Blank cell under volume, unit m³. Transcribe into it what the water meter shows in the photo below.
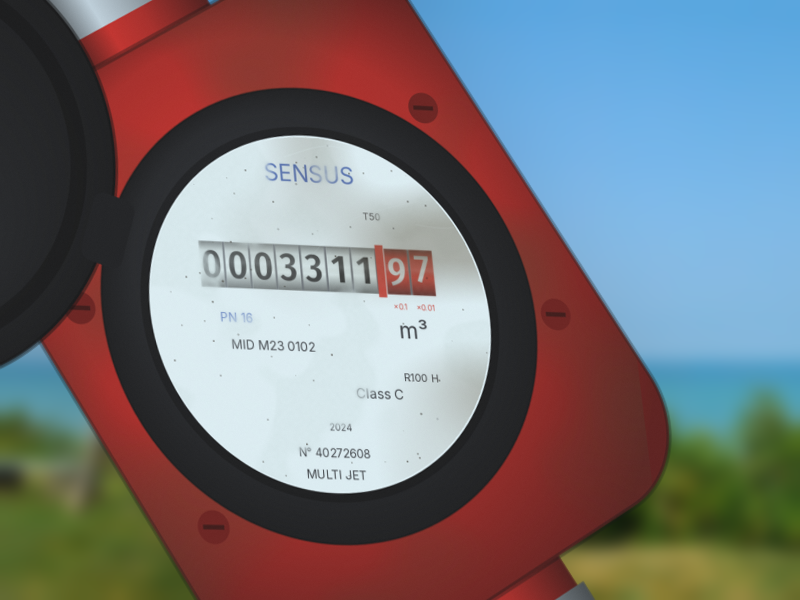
3311.97 m³
